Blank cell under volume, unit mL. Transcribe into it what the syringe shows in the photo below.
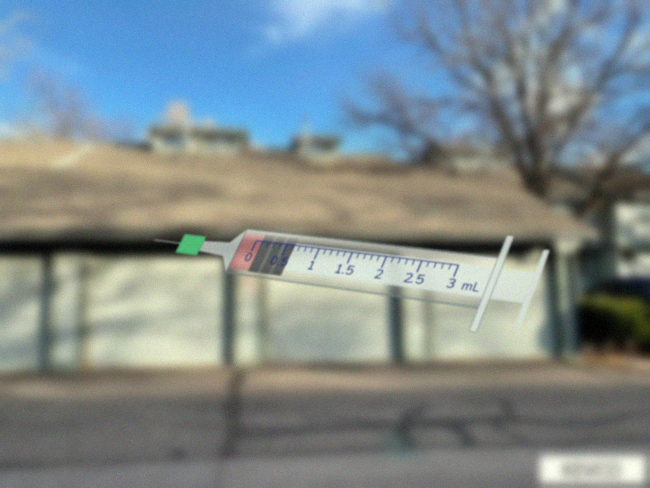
0.1 mL
